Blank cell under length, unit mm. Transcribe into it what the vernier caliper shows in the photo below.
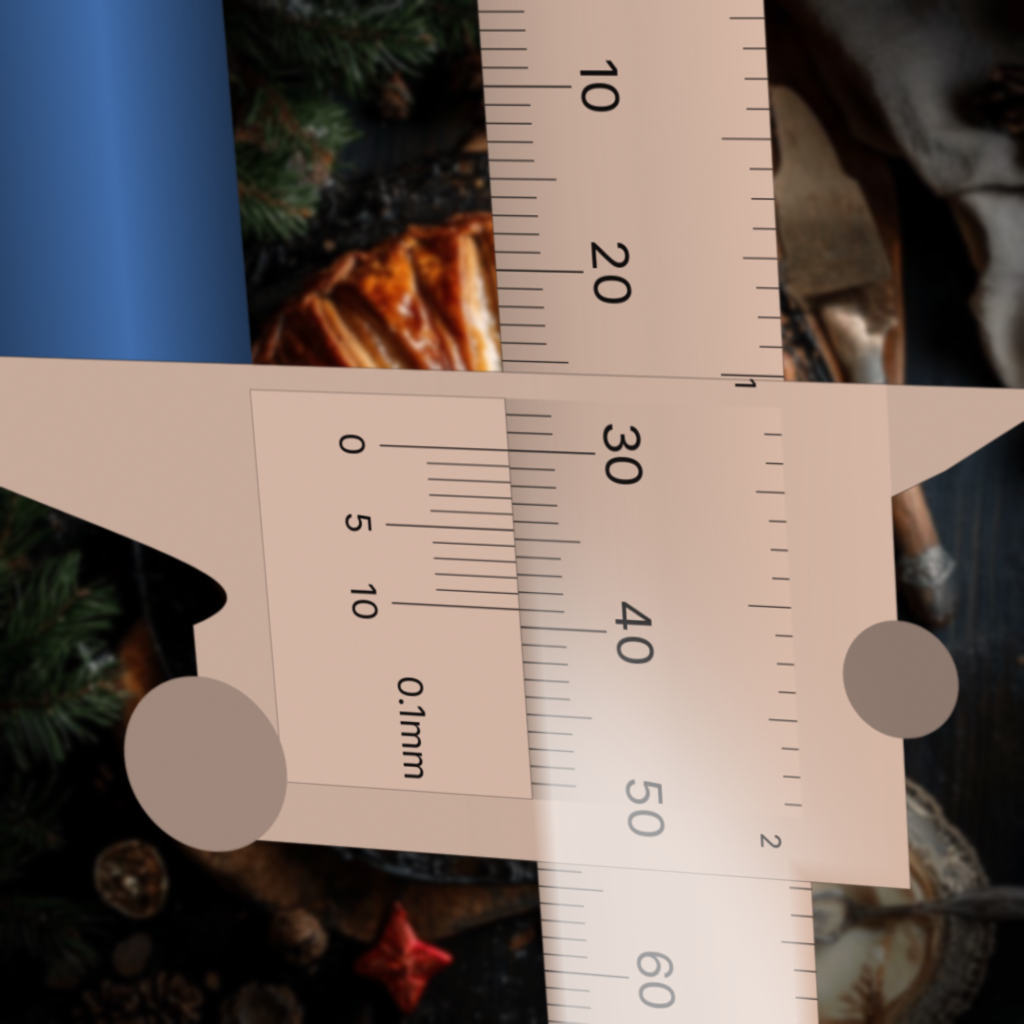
30.0 mm
